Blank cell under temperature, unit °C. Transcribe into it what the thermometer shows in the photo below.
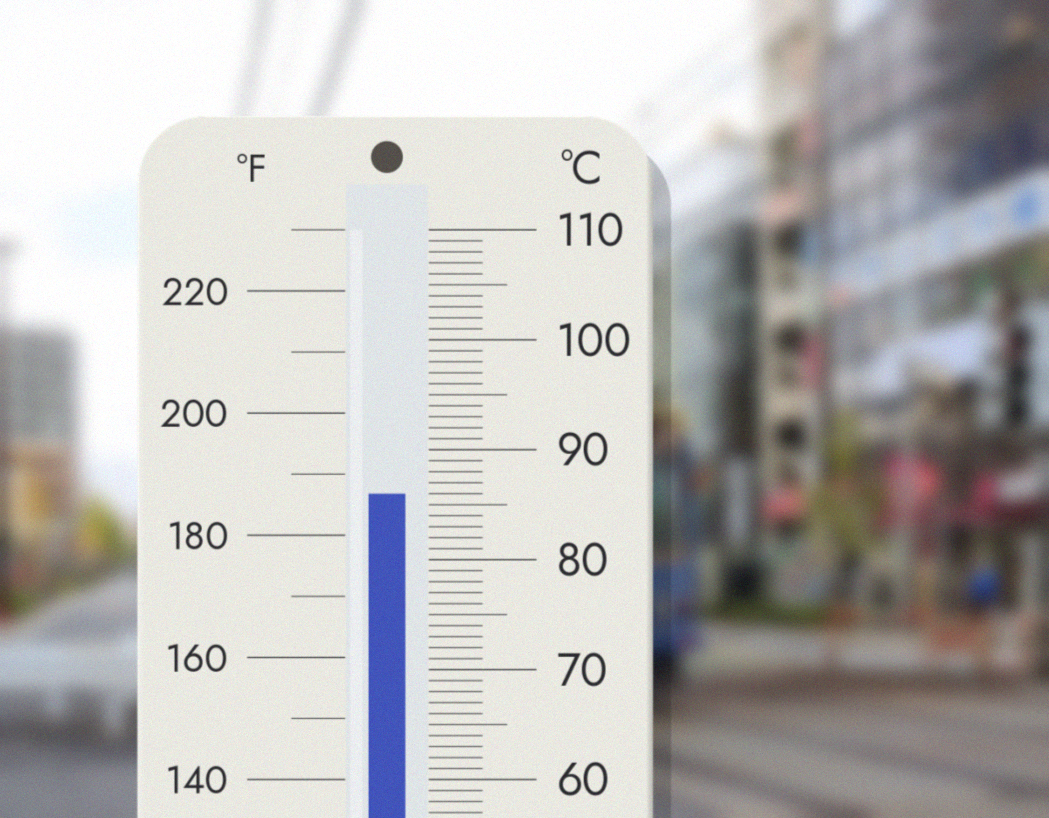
86 °C
